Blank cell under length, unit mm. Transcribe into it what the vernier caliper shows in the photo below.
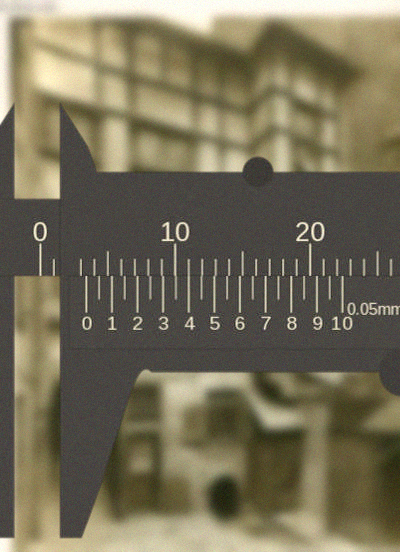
3.4 mm
